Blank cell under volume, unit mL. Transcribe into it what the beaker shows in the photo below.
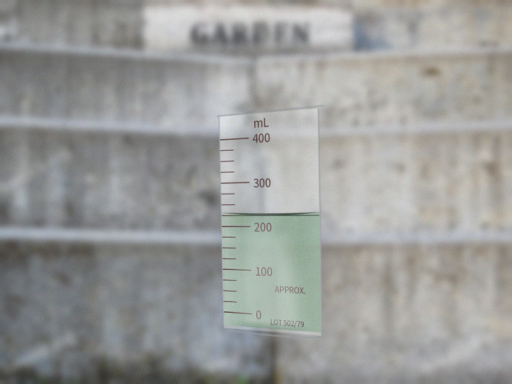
225 mL
